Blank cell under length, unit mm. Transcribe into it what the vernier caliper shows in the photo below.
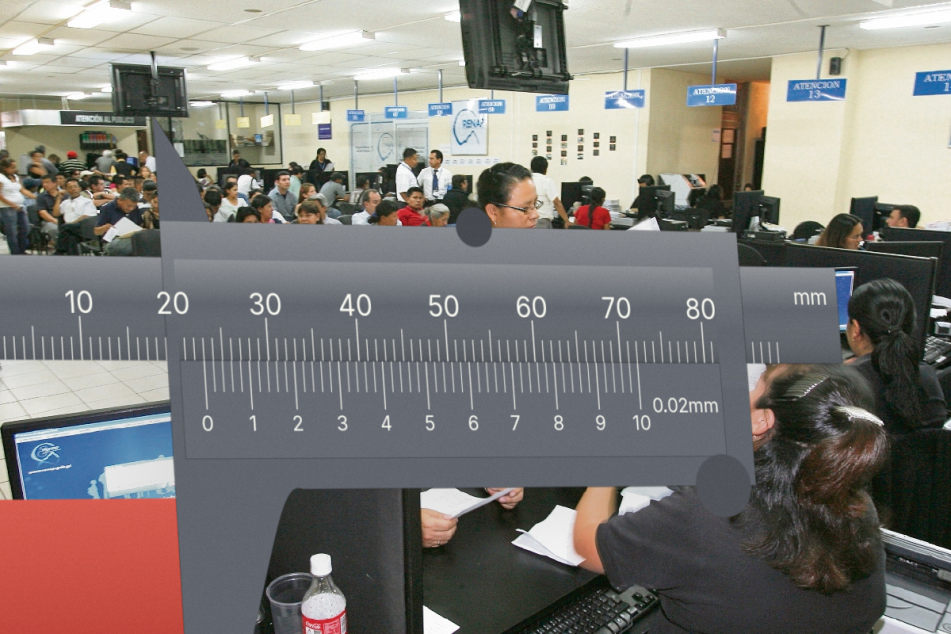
23.0 mm
